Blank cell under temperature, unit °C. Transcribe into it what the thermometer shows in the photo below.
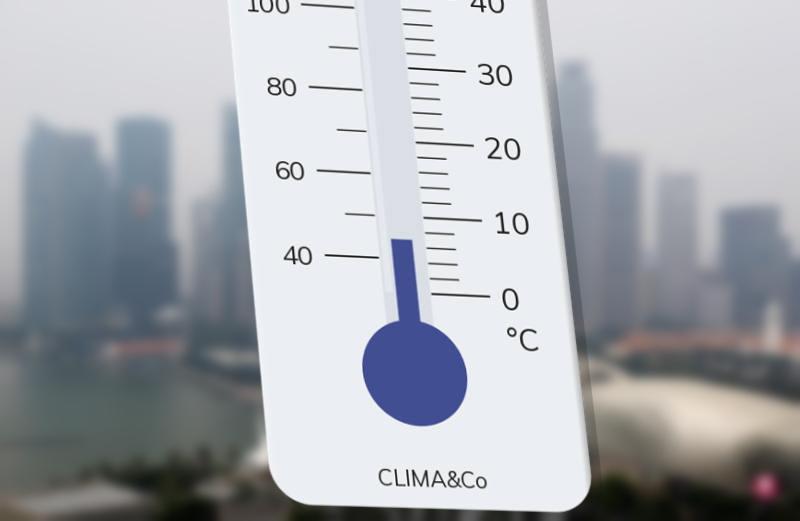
7 °C
